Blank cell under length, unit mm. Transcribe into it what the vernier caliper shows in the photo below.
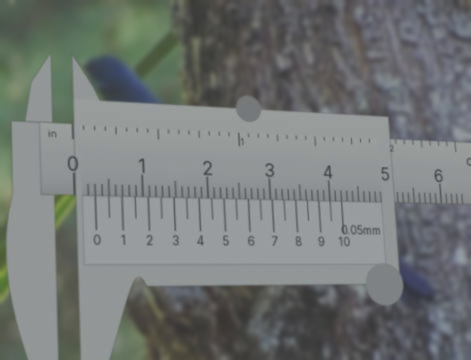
3.0 mm
